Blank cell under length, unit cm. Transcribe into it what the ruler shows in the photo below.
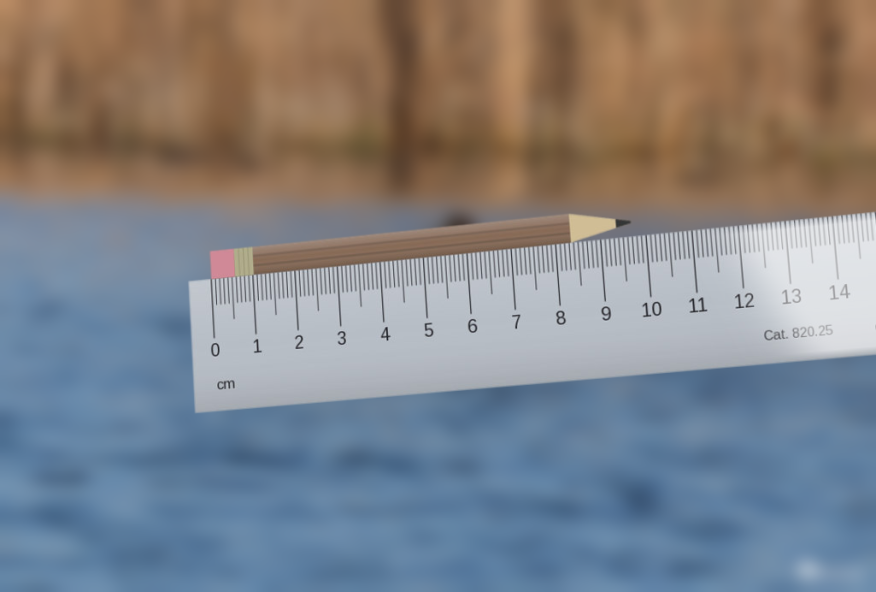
9.7 cm
